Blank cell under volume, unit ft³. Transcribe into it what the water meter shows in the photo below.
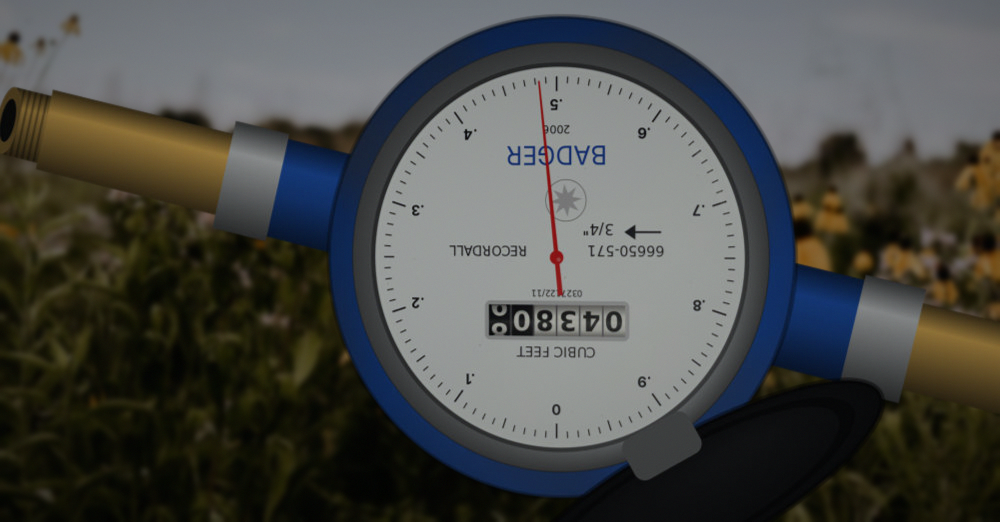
43808.48 ft³
